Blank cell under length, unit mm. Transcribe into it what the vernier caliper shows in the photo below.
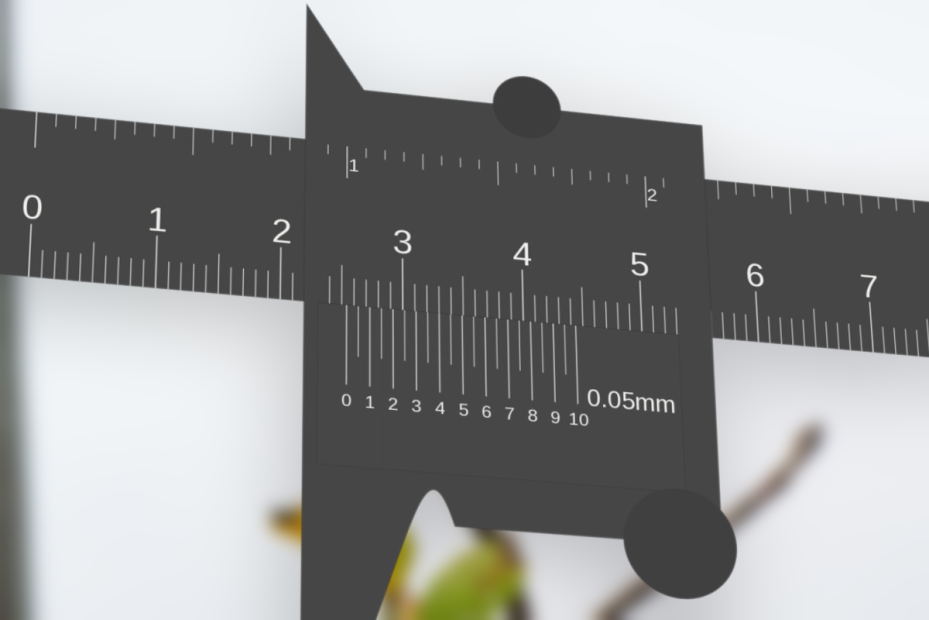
25.4 mm
